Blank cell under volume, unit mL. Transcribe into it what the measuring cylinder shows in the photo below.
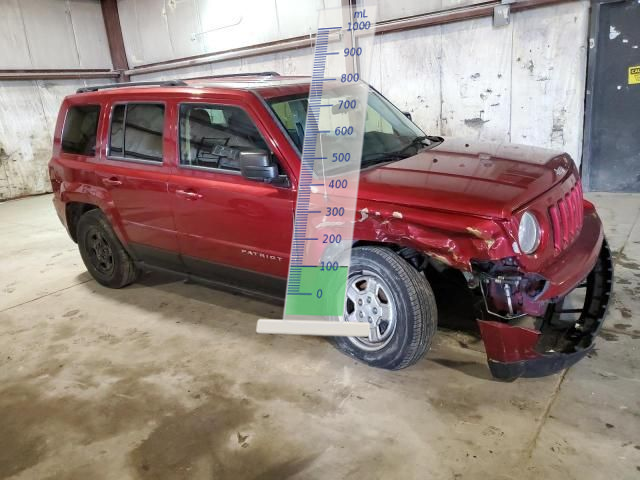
100 mL
